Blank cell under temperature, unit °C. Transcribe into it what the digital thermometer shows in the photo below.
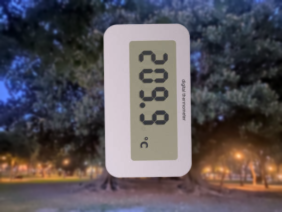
209.9 °C
